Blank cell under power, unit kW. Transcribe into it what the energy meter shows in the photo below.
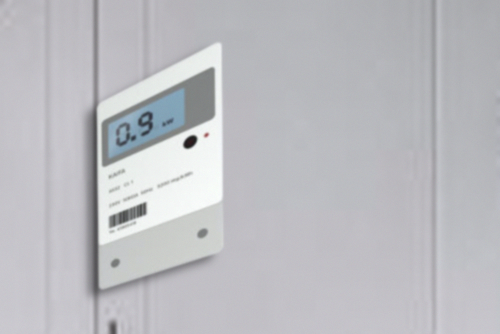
0.9 kW
